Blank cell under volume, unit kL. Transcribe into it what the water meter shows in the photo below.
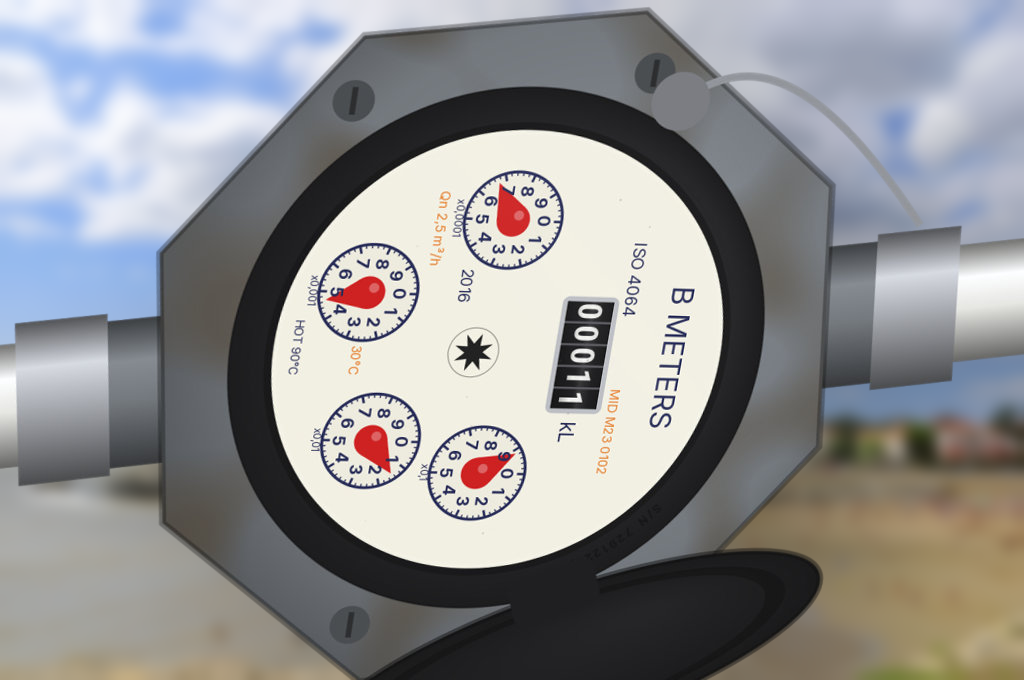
10.9146 kL
